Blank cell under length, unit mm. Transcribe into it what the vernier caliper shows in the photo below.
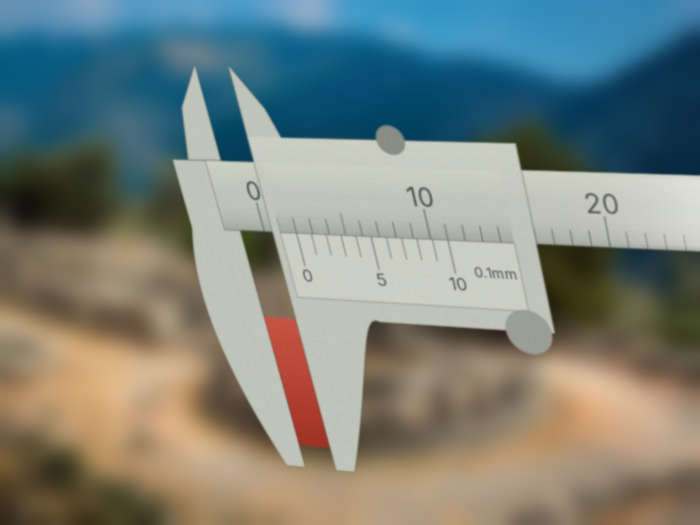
2.0 mm
